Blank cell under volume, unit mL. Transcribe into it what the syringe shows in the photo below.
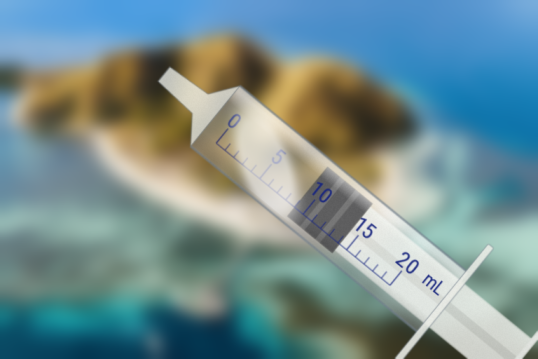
9 mL
